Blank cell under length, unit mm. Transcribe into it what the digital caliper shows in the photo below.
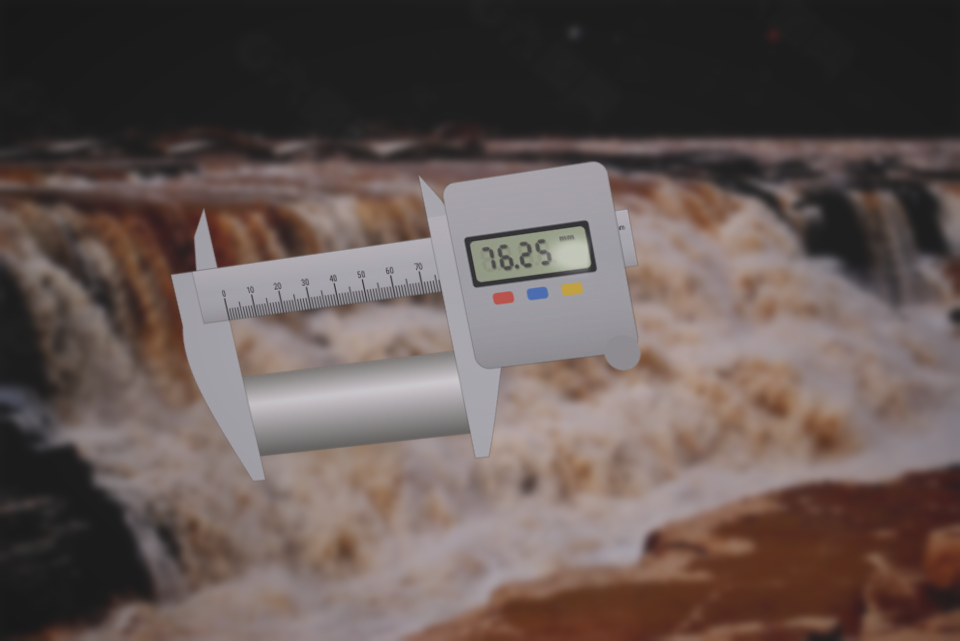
76.25 mm
